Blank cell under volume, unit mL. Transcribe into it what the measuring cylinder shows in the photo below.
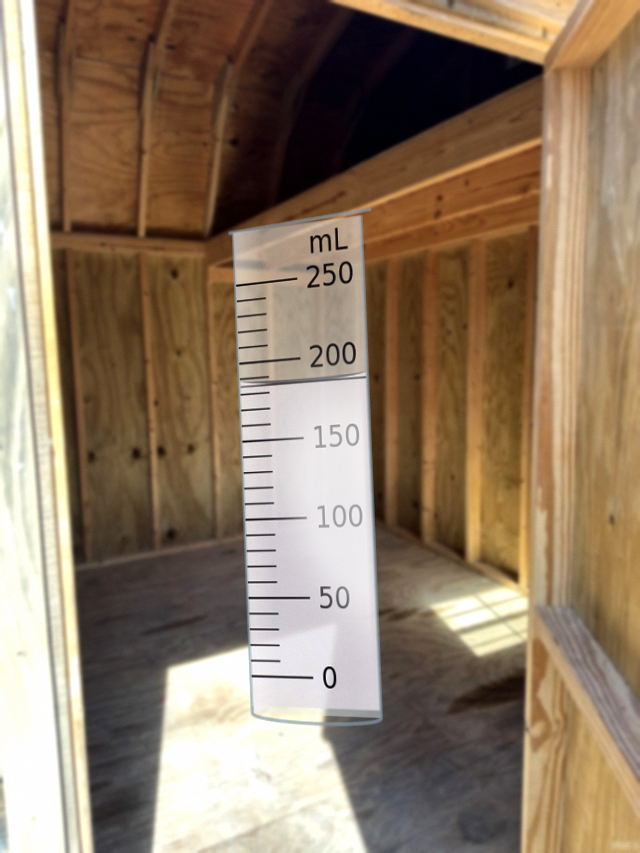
185 mL
